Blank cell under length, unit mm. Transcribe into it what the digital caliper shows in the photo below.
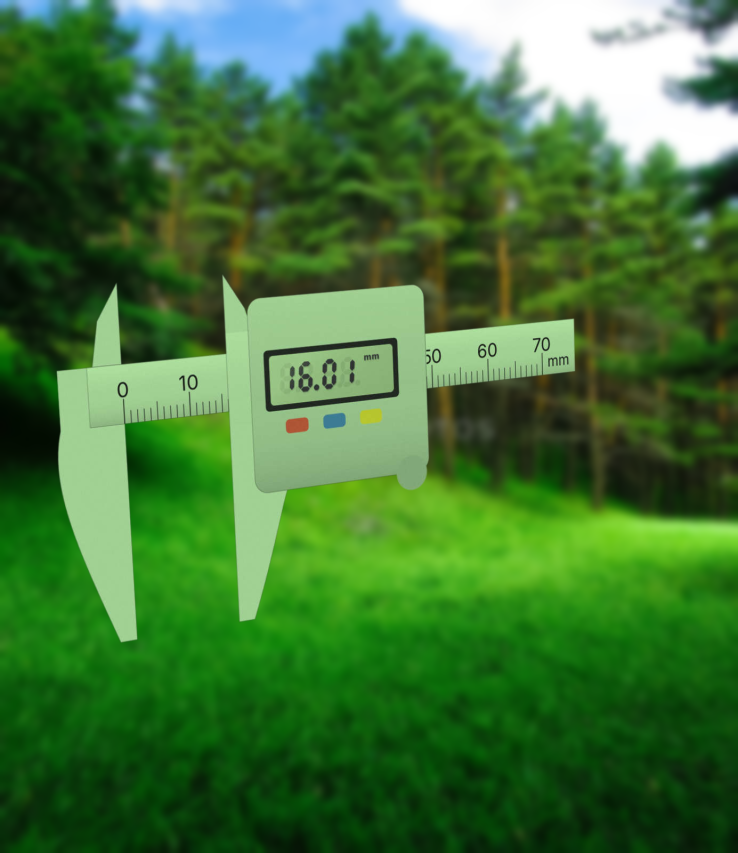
16.01 mm
